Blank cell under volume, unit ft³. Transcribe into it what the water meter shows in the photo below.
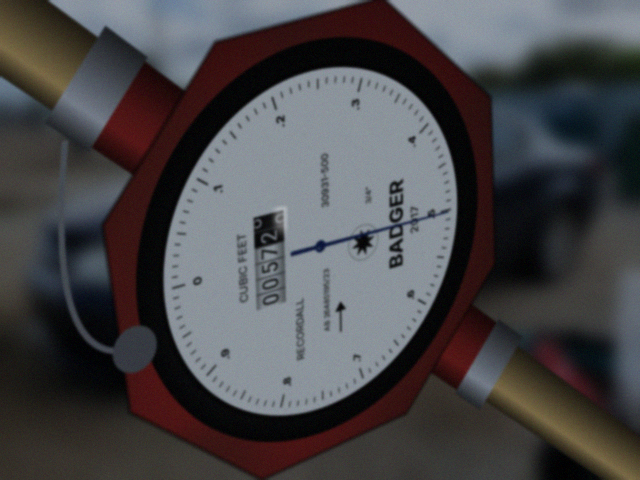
5728.50 ft³
